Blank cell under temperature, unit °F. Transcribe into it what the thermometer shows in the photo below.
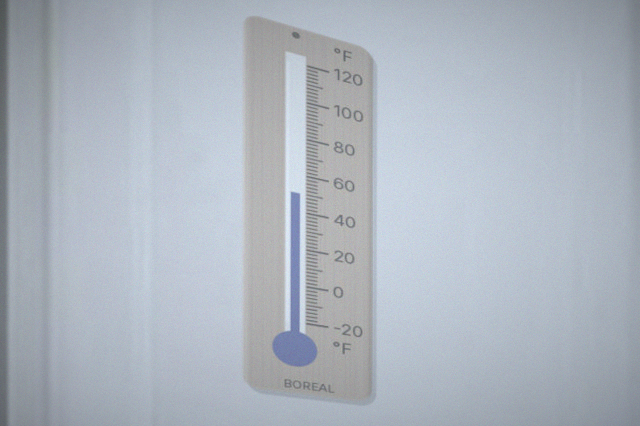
50 °F
